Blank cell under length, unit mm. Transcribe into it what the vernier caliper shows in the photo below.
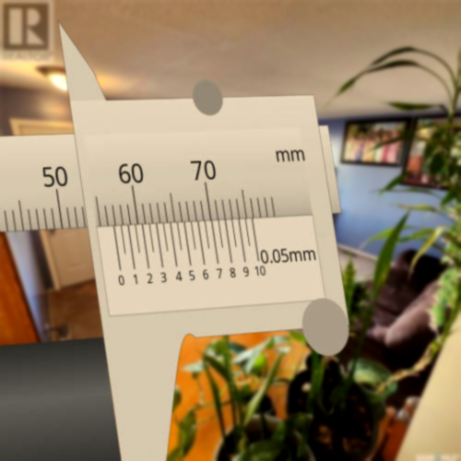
56.8 mm
